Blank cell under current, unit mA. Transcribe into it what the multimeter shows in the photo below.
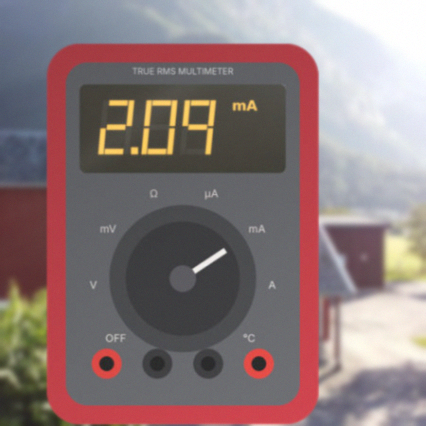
2.09 mA
